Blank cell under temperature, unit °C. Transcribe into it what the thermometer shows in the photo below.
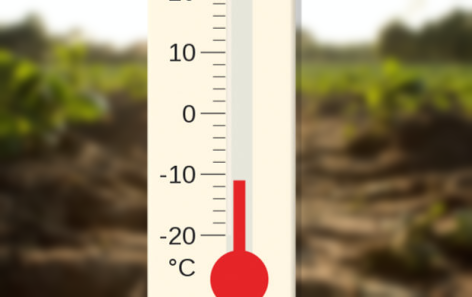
-11 °C
